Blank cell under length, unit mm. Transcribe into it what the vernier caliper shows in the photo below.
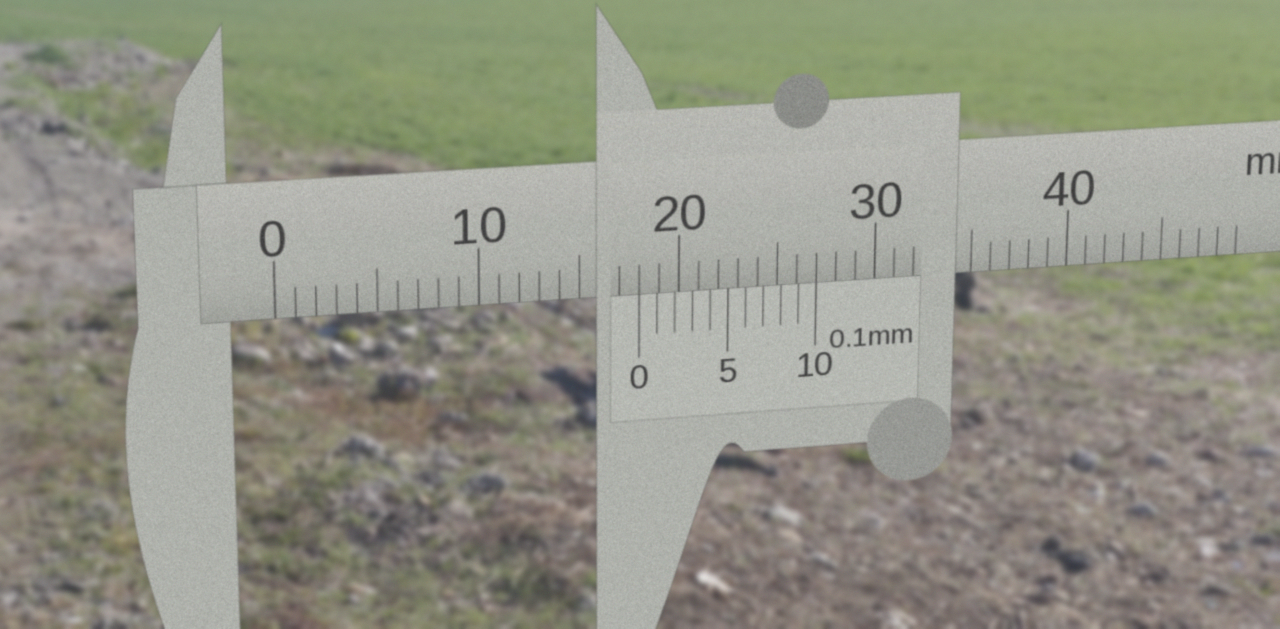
18.0 mm
